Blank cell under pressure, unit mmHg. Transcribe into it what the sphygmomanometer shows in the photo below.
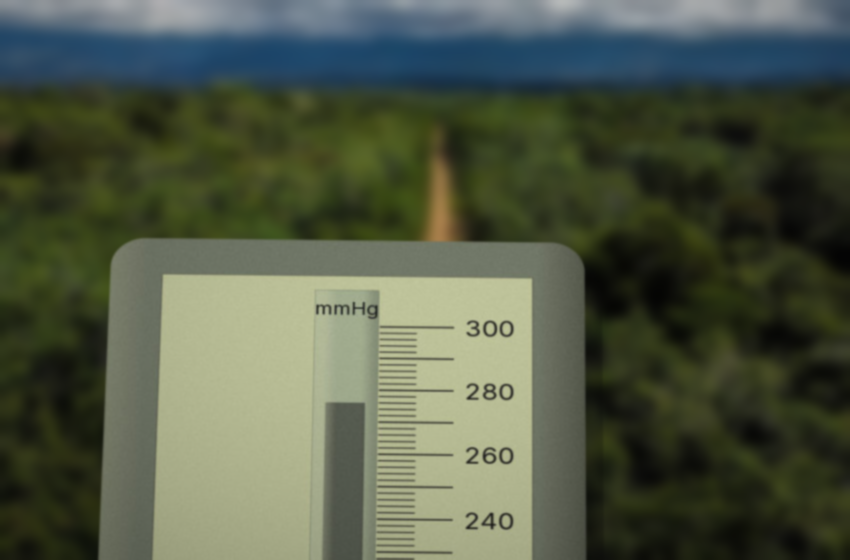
276 mmHg
